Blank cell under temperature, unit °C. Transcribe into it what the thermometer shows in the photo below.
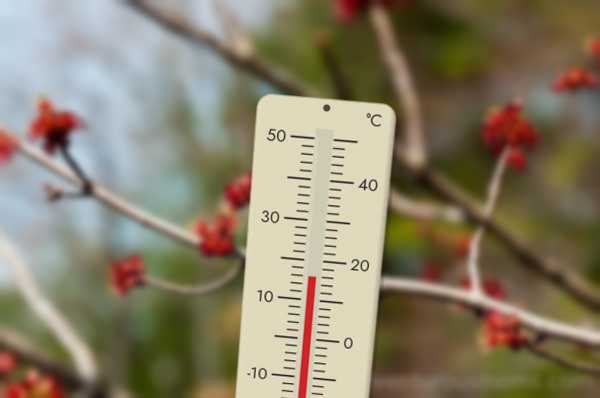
16 °C
